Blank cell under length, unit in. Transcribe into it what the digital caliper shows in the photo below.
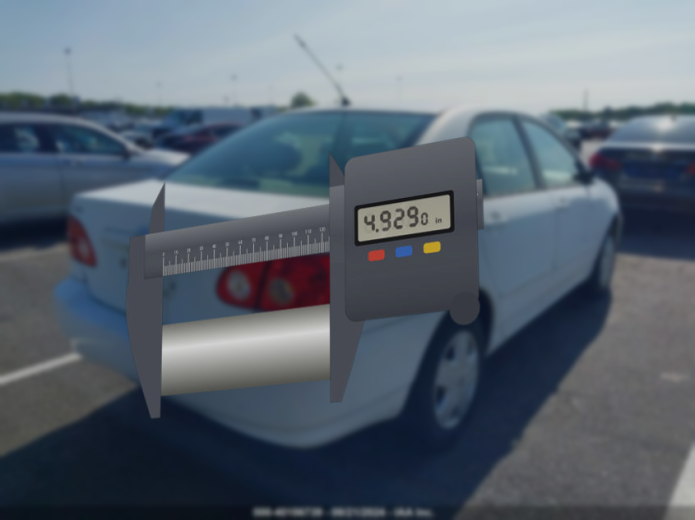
4.9290 in
